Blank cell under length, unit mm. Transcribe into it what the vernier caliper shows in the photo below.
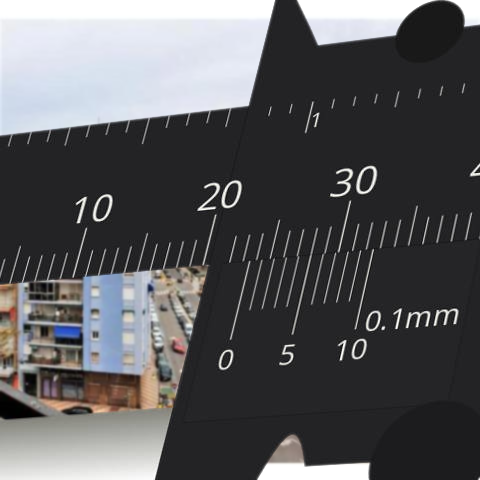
23.5 mm
